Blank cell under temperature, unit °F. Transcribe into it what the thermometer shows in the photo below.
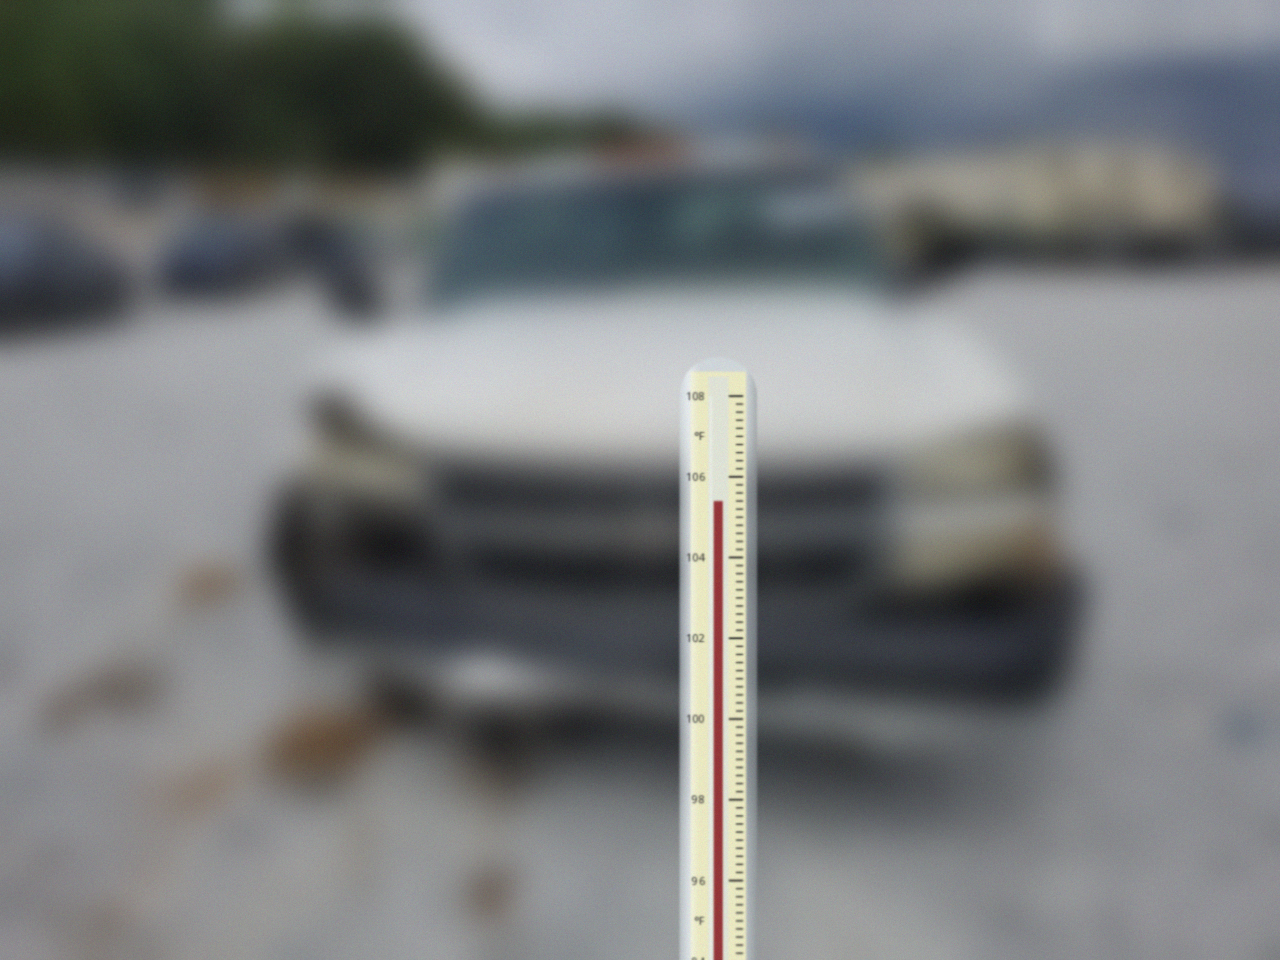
105.4 °F
